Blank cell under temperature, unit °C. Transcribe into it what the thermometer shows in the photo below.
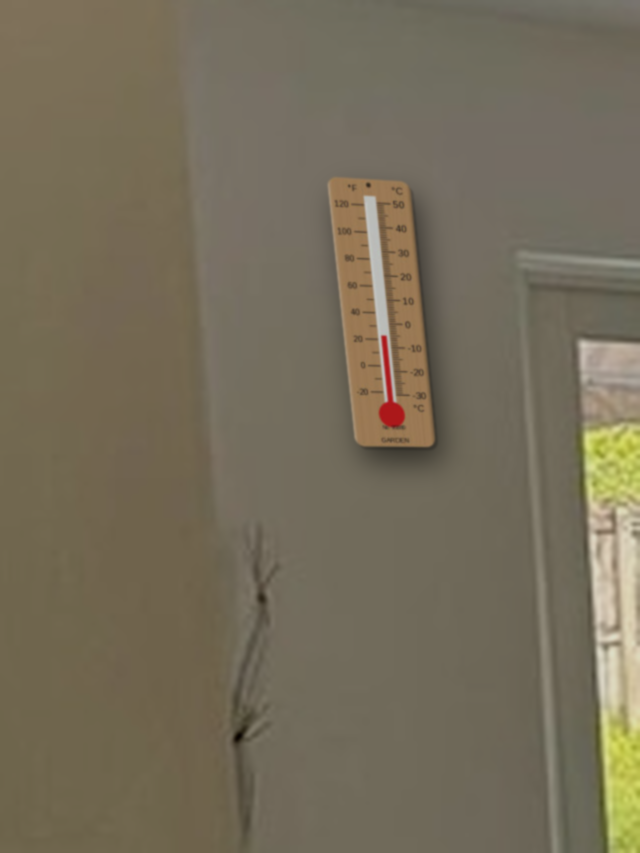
-5 °C
